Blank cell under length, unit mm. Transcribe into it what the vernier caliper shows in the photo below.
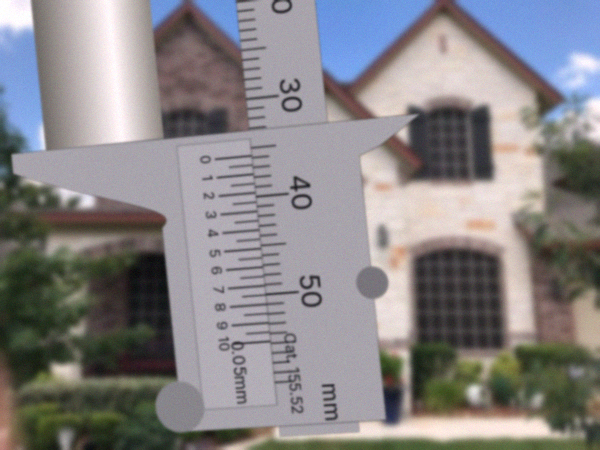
35.8 mm
